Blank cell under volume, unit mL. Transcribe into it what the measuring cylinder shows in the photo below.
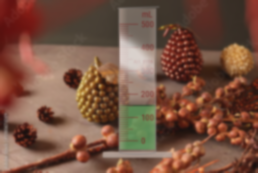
150 mL
